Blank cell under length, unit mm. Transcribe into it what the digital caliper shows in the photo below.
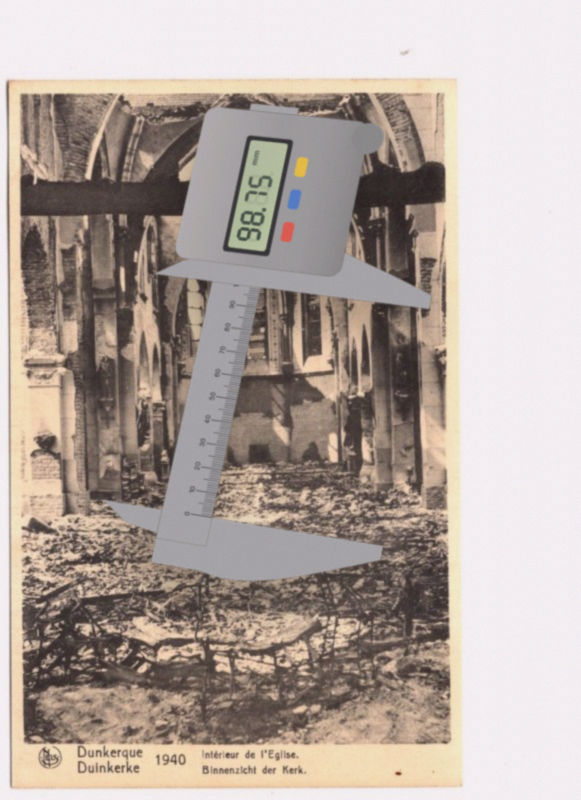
98.75 mm
